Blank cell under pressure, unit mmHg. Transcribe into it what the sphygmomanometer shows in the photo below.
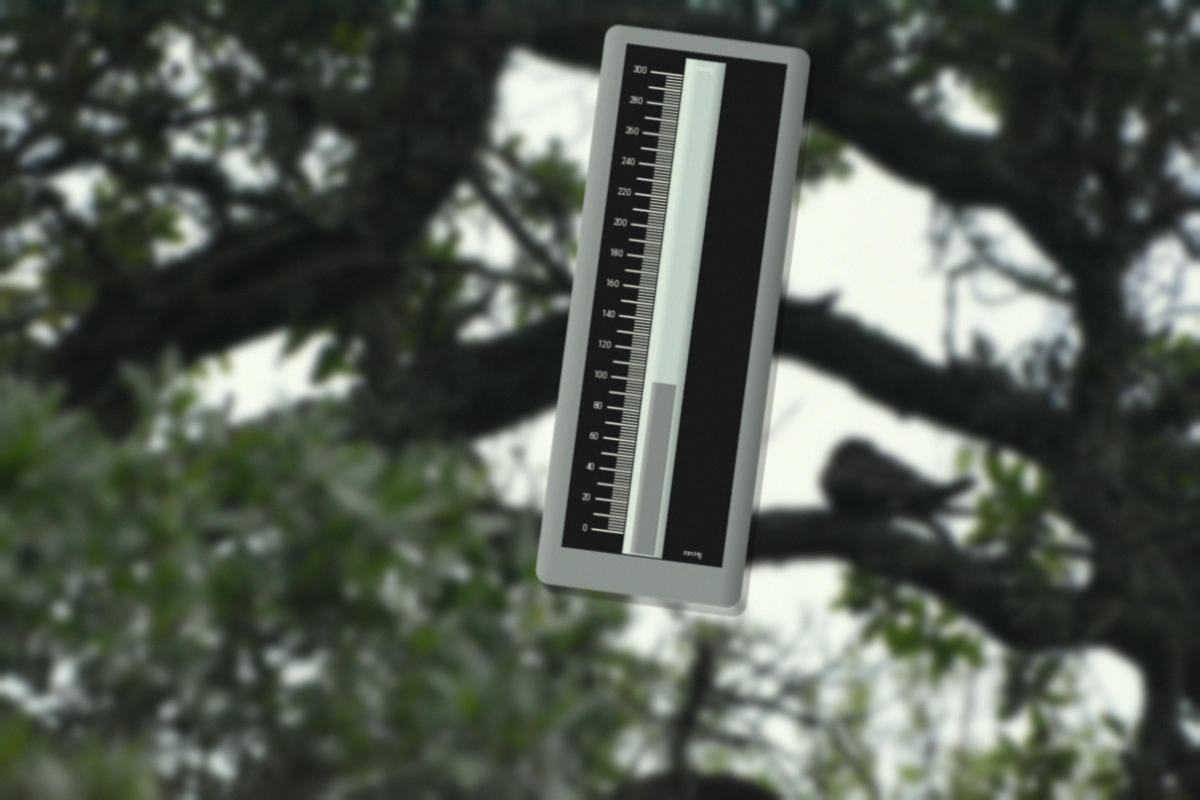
100 mmHg
